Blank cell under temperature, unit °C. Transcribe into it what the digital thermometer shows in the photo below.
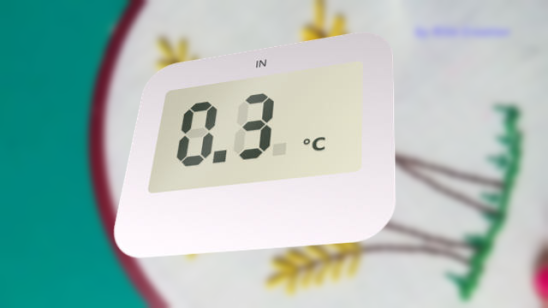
0.3 °C
